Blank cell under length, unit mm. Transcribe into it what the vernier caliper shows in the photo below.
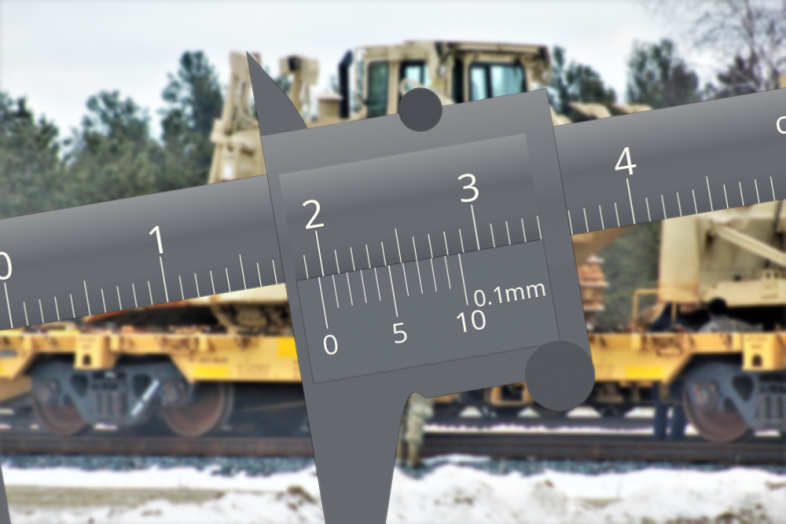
19.7 mm
